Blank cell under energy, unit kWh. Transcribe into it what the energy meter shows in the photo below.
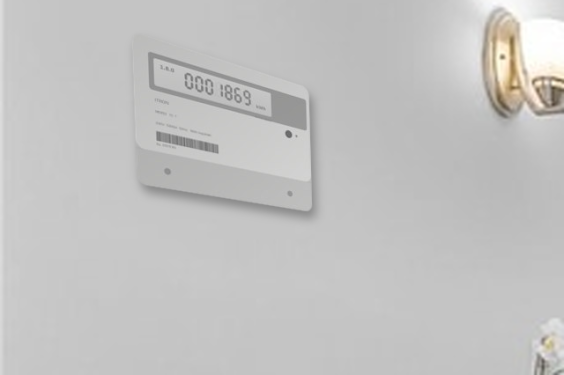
1869 kWh
